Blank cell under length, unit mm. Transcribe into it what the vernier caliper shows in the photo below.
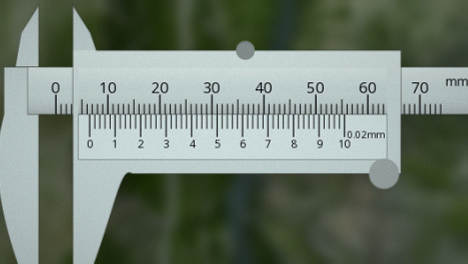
6.5 mm
